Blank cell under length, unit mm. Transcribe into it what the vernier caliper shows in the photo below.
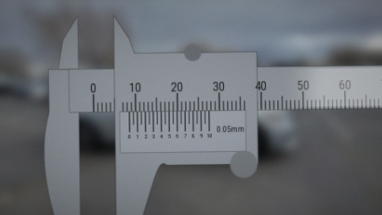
8.5 mm
